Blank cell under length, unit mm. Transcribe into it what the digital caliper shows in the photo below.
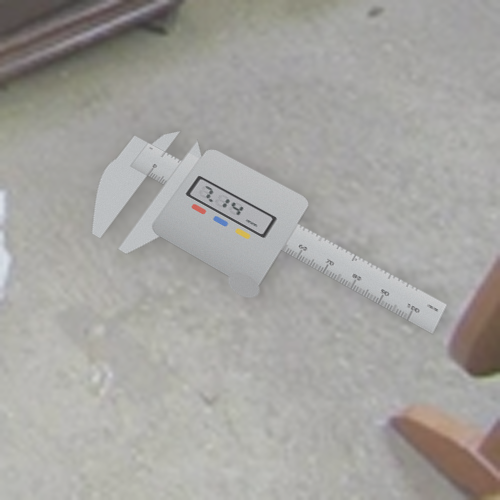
7.14 mm
